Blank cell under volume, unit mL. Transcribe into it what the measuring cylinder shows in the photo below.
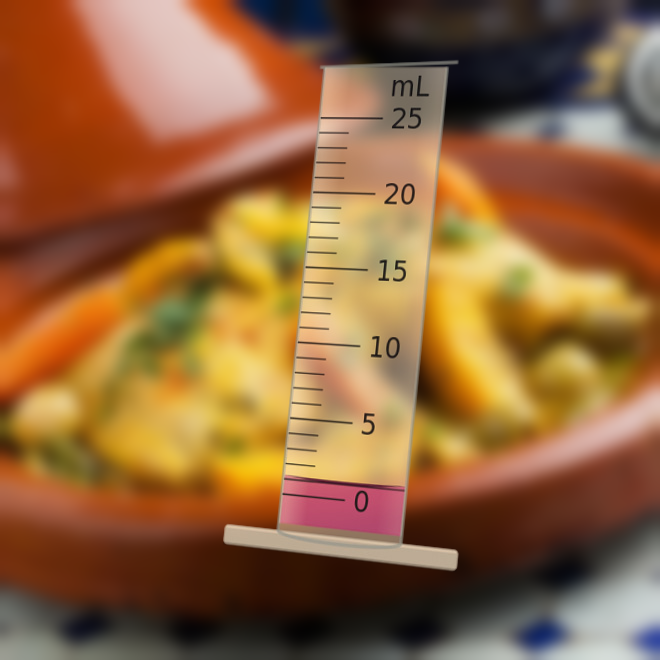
1 mL
